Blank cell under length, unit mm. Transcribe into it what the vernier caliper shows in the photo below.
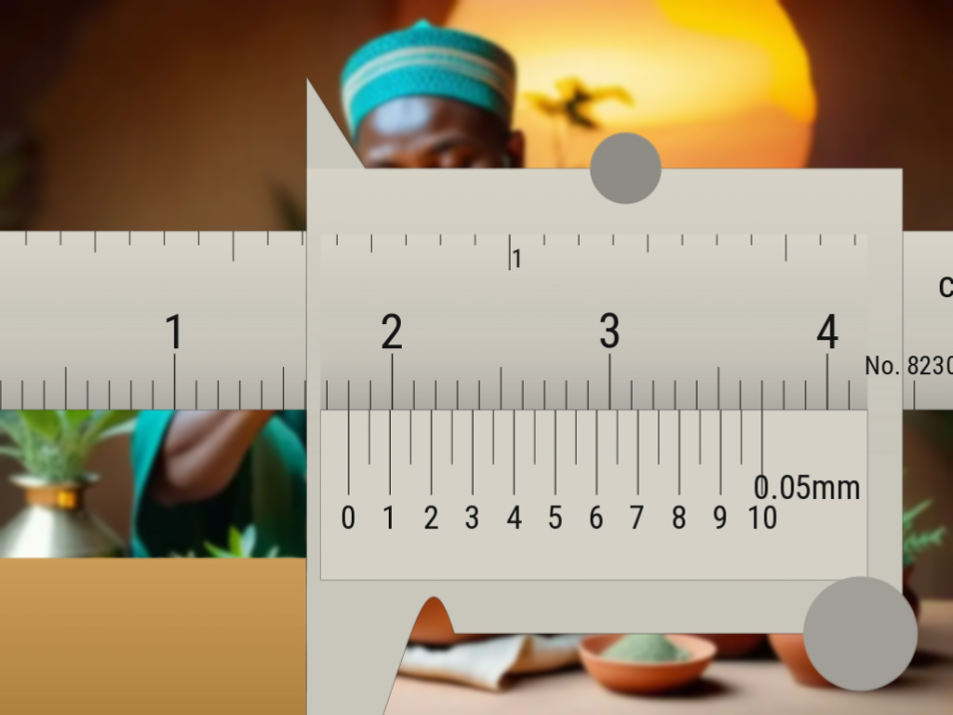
18.00 mm
